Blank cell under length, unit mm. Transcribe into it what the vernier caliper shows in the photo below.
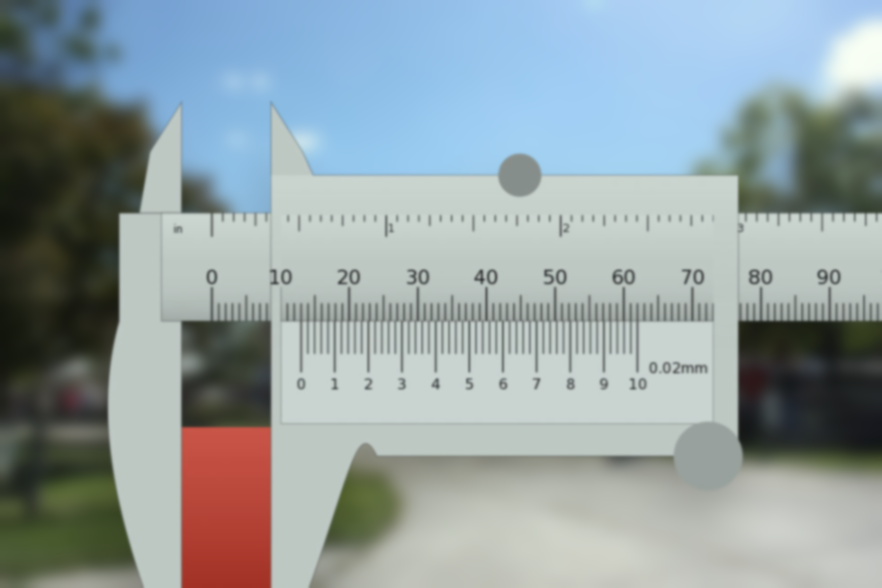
13.0 mm
